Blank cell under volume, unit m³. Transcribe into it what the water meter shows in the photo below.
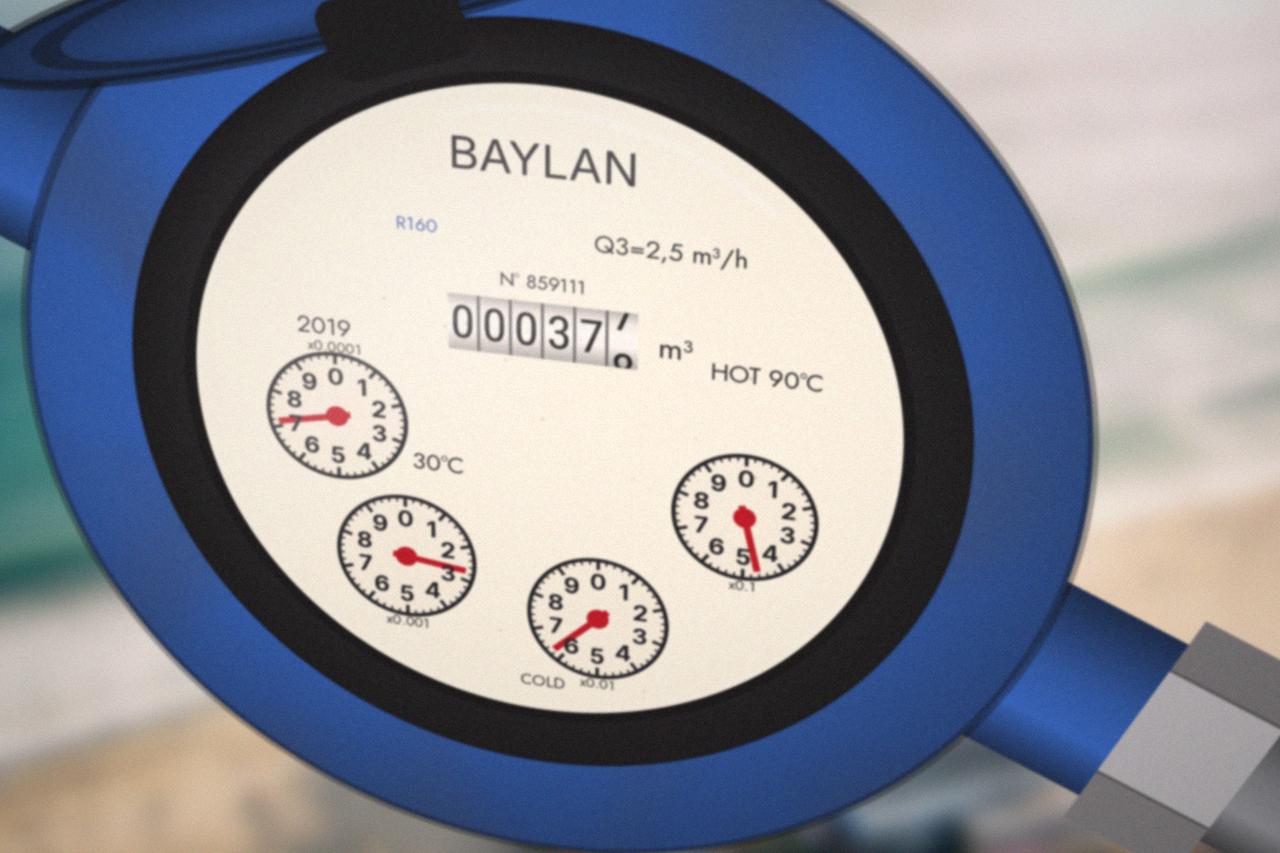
377.4627 m³
